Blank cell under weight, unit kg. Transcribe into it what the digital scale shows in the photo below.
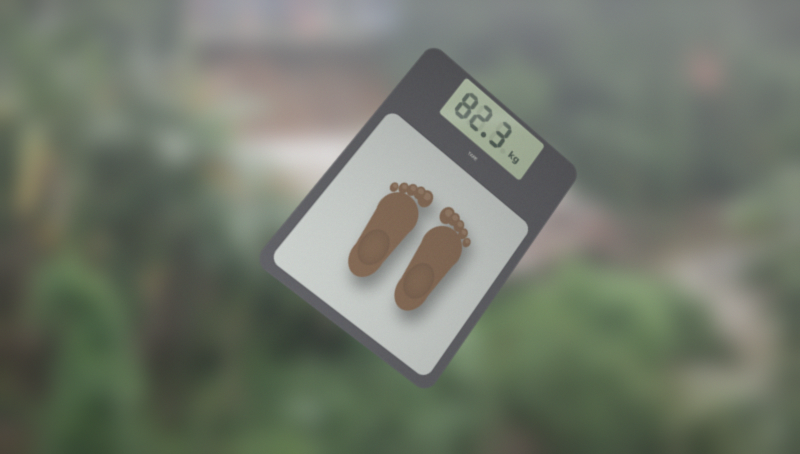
82.3 kg
